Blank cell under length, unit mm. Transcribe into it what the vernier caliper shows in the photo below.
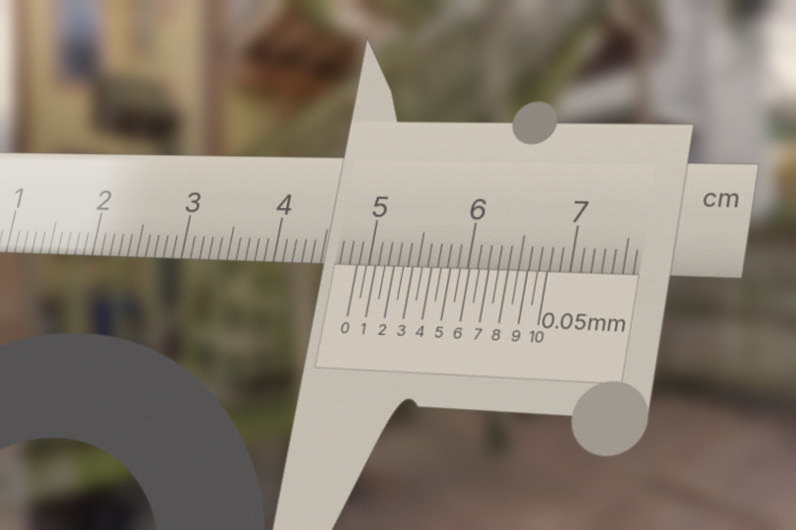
48.8 mm
